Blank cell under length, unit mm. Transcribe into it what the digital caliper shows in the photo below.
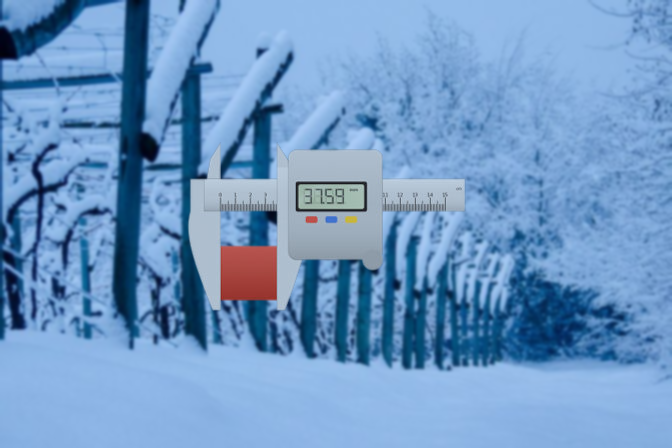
37.59 mm
